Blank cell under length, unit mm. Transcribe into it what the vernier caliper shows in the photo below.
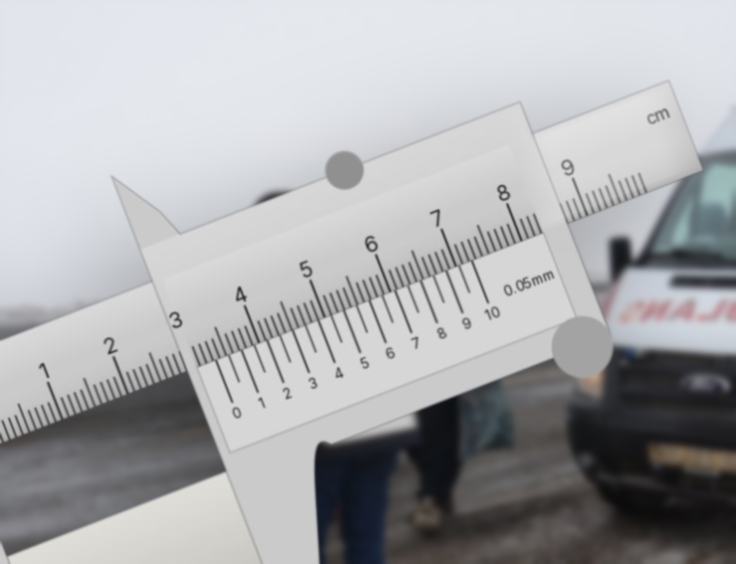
33.4 mm
